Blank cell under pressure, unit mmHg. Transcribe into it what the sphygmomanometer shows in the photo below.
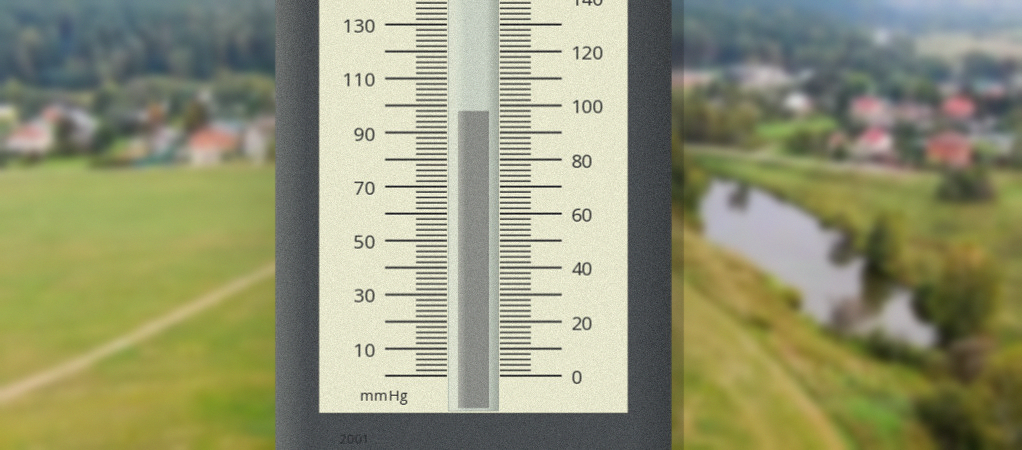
98 mmHg
